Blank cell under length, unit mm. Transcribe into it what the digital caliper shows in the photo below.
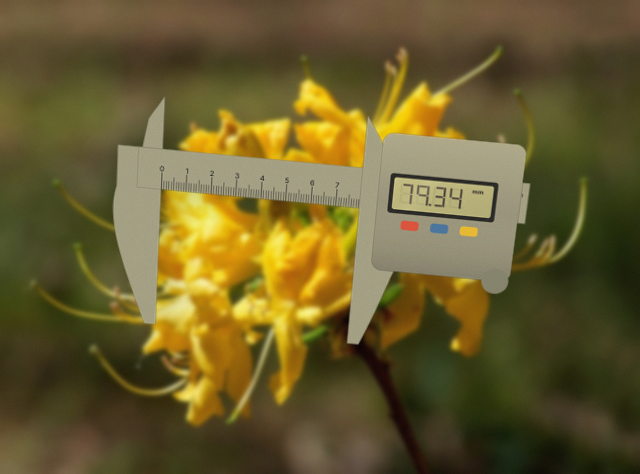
79.34 mm
